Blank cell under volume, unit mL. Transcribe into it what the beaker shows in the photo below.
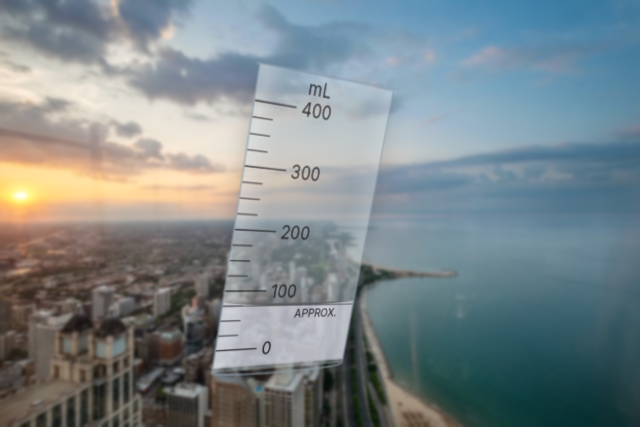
75 mL
